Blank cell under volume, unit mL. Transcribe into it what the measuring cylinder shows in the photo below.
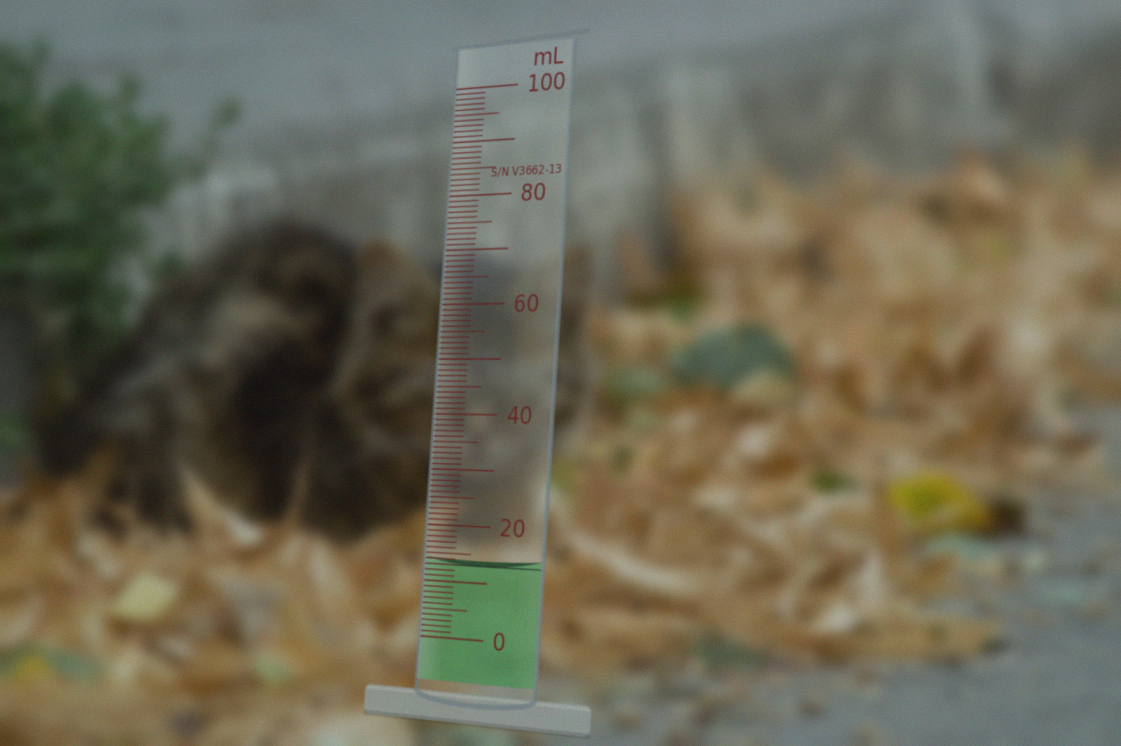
13 mL
